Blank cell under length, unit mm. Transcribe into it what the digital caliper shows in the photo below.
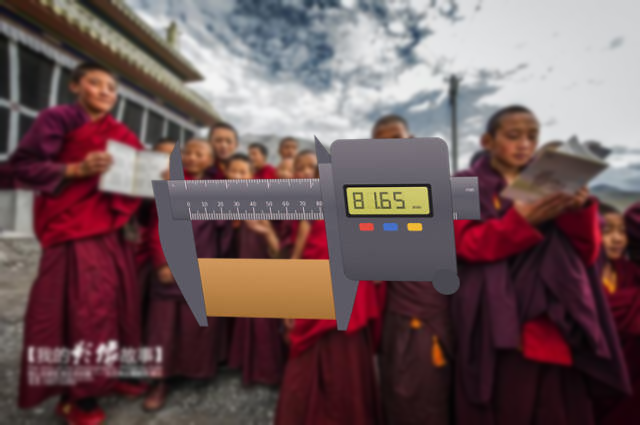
81.65 mm
